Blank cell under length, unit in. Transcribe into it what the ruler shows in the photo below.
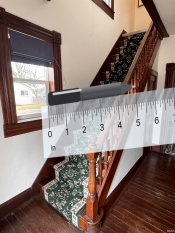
5 in
